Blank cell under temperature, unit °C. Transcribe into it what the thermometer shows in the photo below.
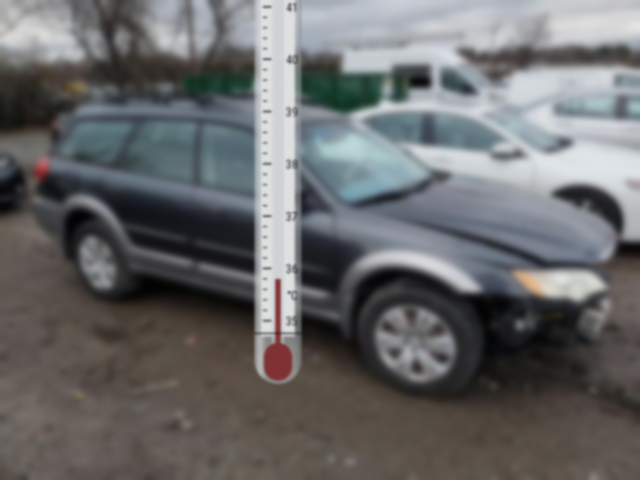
35.8 °C
